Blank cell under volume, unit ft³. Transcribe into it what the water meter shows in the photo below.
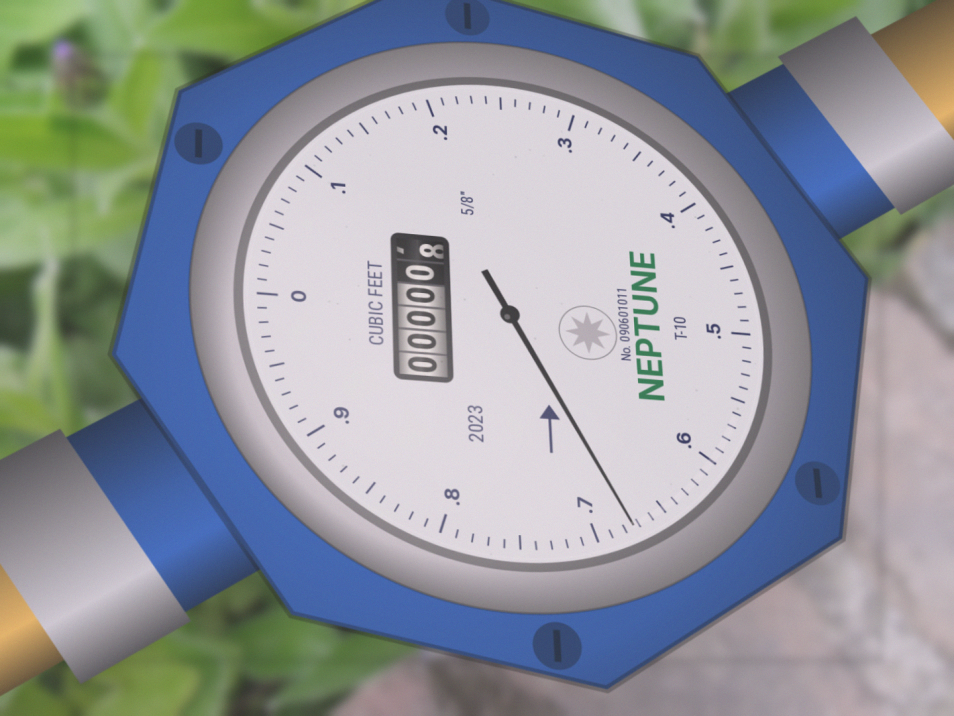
7.67 ft³
